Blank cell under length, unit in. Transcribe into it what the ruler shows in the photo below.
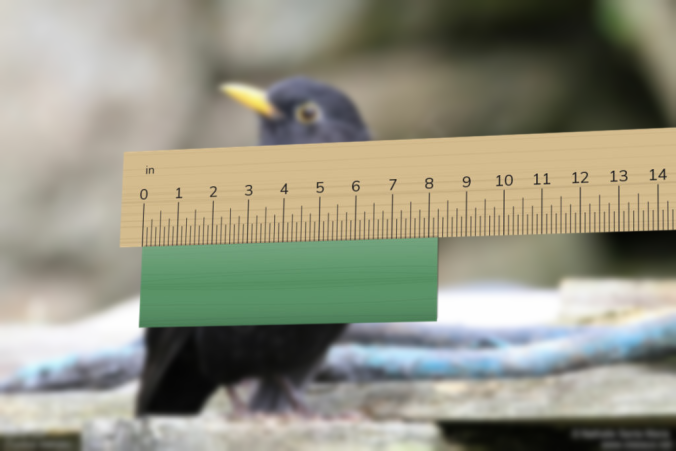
8.25 in
